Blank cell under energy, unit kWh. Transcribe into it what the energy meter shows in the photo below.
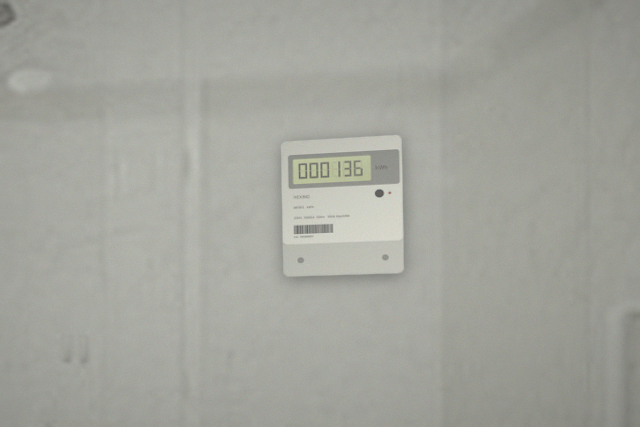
136 kWh
